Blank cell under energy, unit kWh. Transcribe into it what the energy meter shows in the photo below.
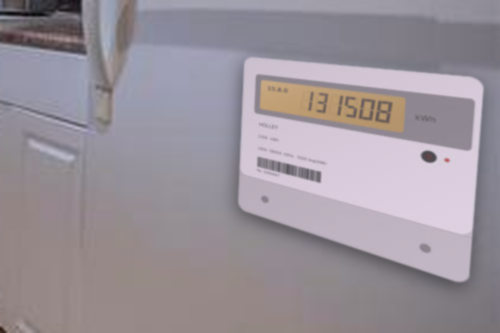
131508 kWh
